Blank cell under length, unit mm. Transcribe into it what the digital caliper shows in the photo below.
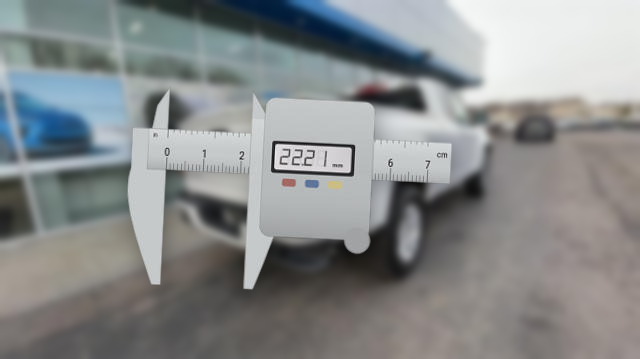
22.21 mm
